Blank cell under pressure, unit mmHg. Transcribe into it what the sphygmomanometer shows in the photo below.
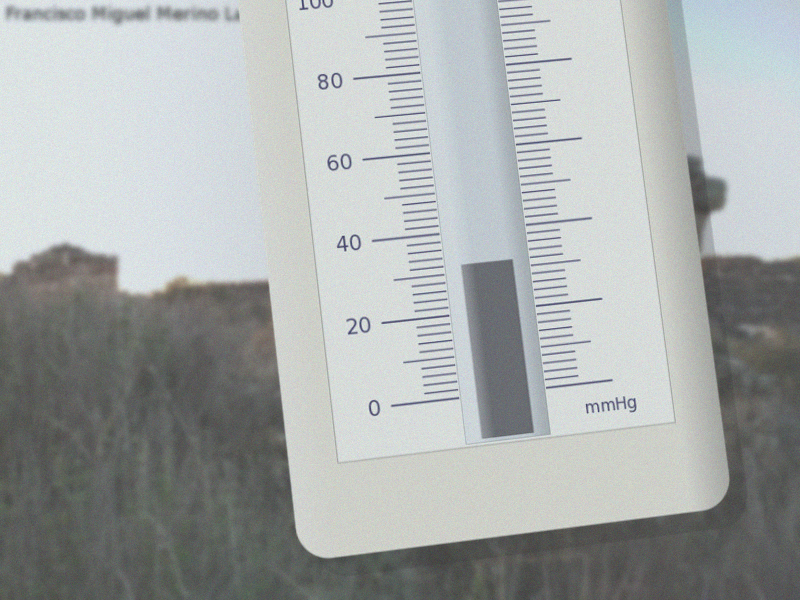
32 mmHg
